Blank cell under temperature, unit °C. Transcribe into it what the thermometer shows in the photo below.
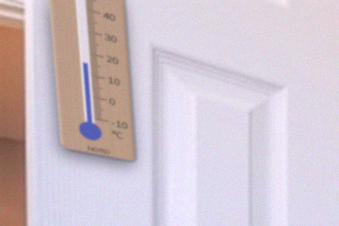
15 °C
